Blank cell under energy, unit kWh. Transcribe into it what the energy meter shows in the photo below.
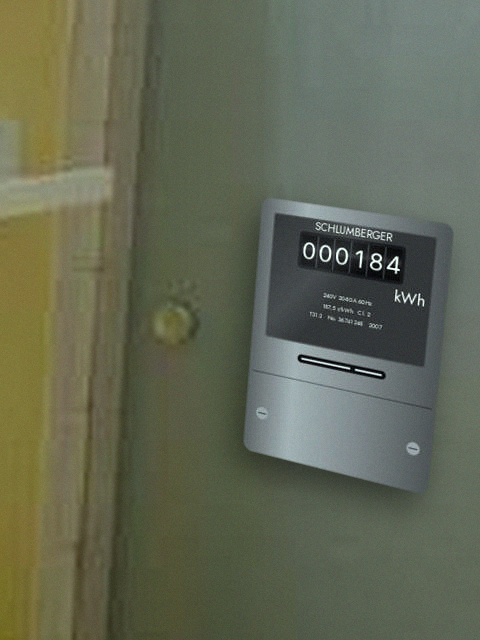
184 kWh
